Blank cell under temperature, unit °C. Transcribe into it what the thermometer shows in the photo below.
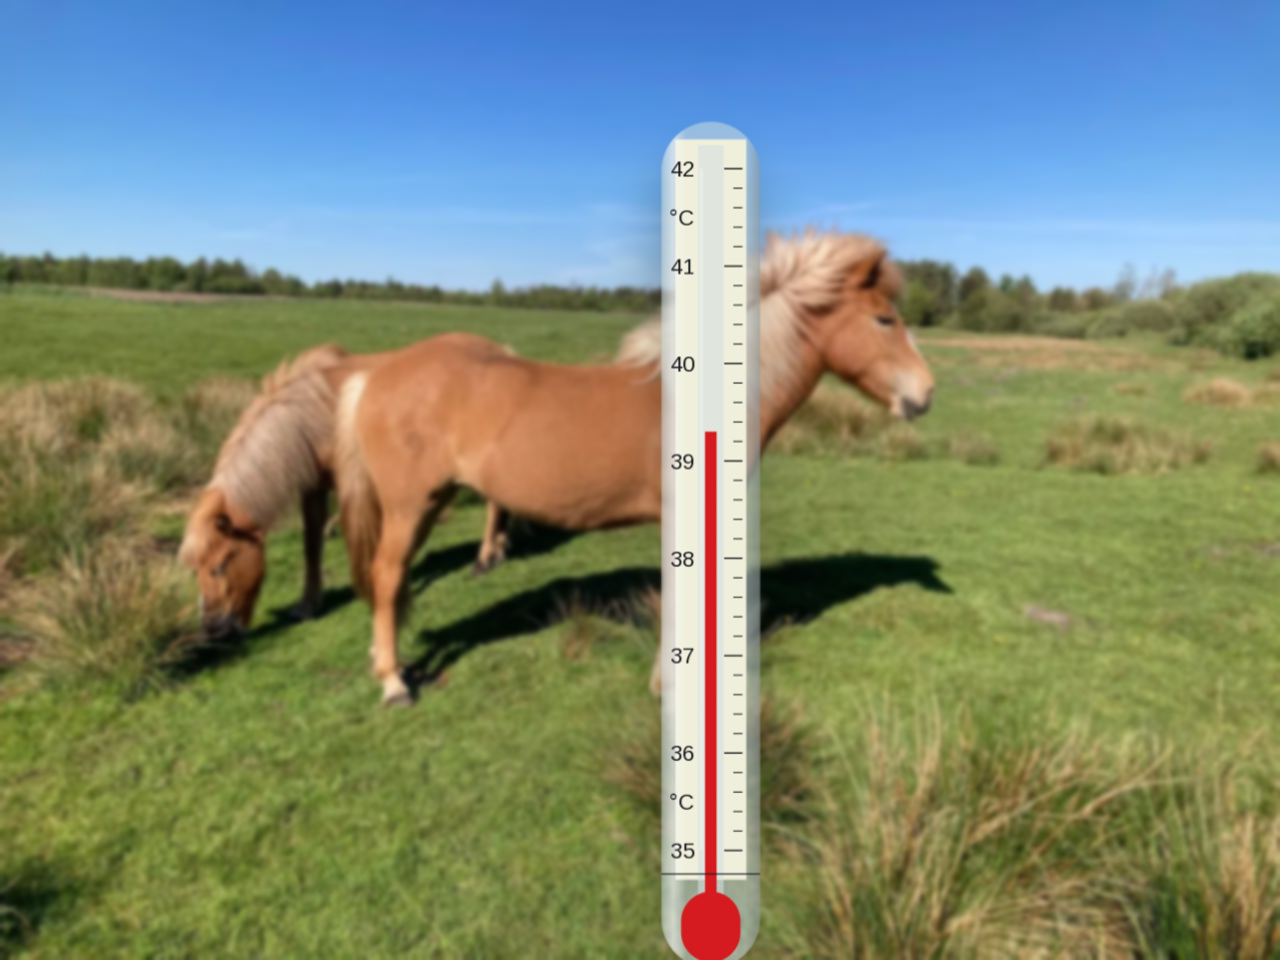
39.3 °C
